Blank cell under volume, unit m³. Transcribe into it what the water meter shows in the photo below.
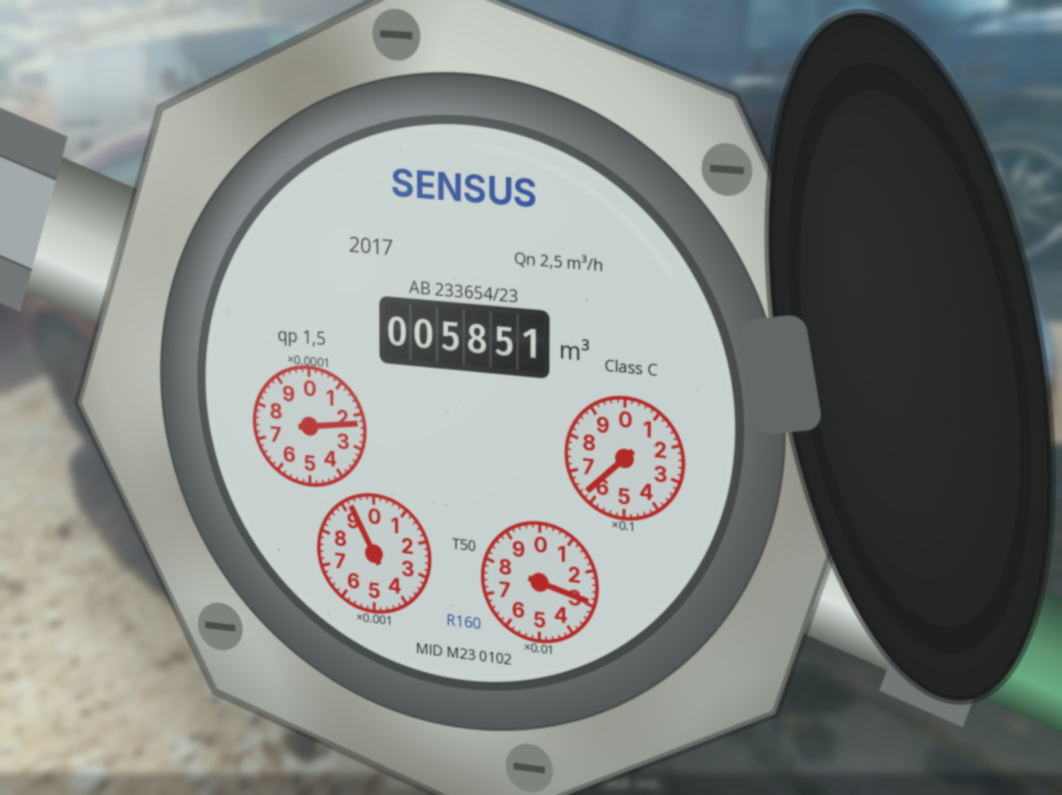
5851.6292 m³
